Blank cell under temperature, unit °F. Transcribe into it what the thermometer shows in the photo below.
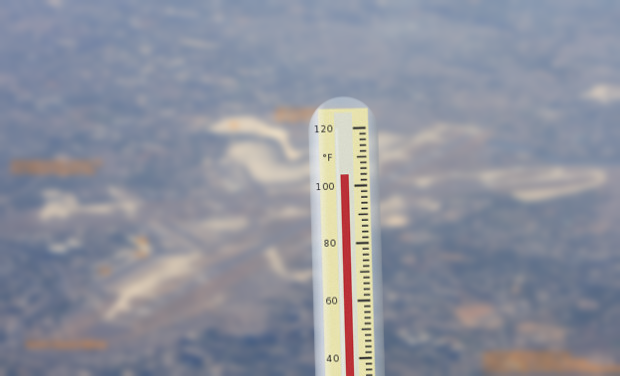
104 °F
